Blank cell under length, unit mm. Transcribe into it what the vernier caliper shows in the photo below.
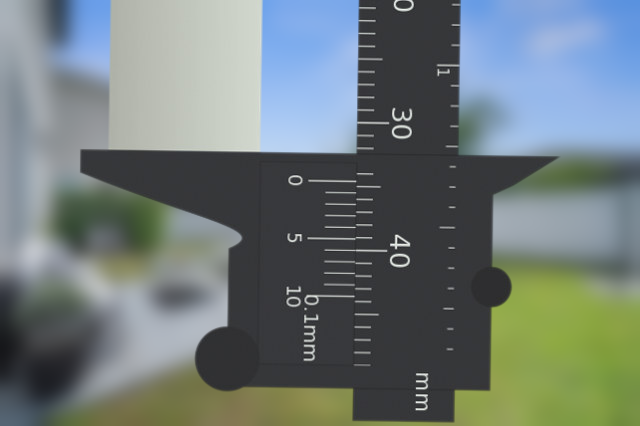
34.6 mm
